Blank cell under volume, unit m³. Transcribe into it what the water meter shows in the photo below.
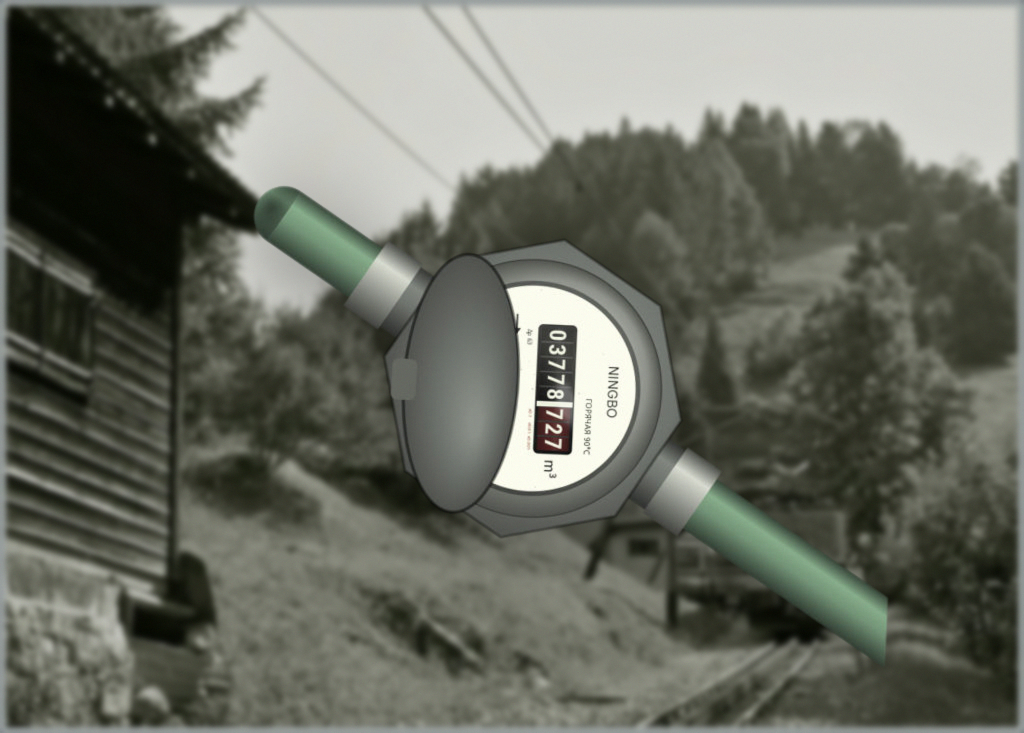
3778.727 m³
